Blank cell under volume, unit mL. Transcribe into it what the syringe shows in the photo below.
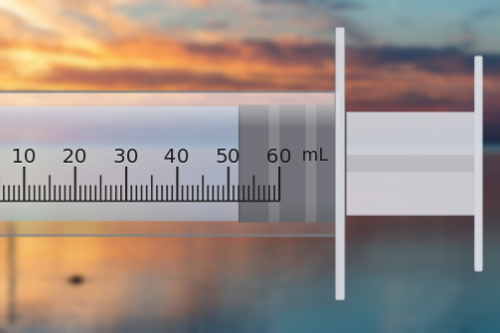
52 mL
